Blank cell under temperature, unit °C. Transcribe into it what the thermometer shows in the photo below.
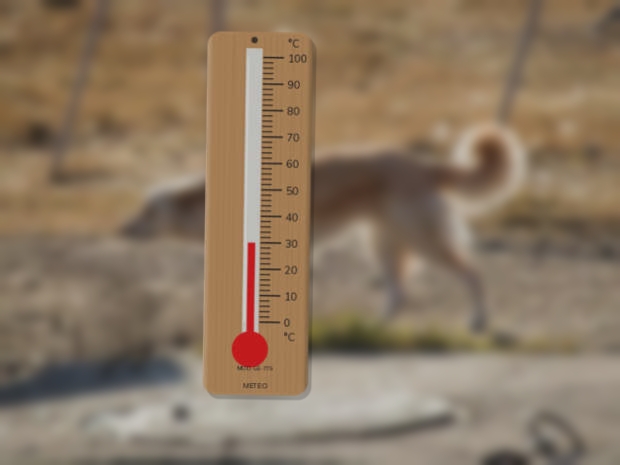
30 °C
